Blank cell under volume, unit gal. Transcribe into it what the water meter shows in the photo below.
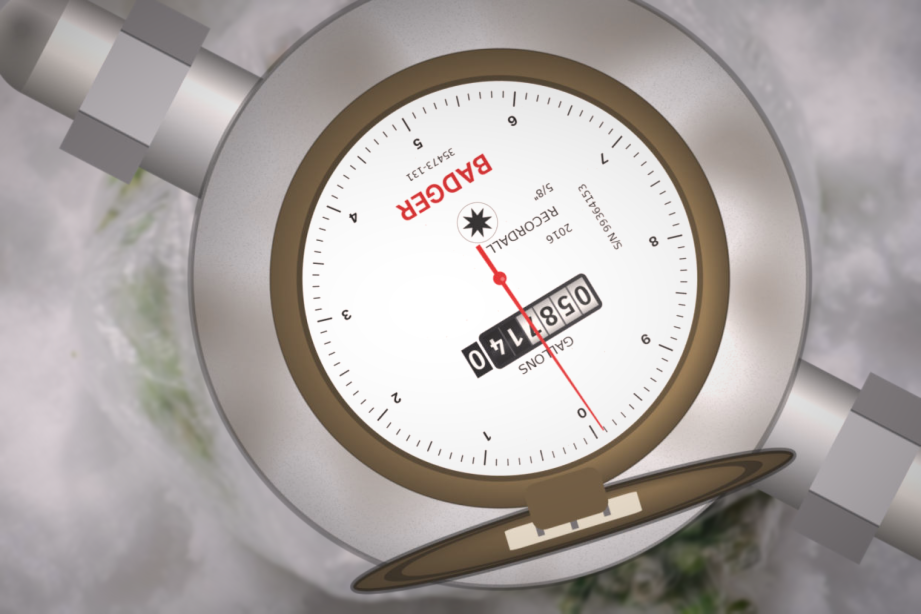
587139.9 gal
